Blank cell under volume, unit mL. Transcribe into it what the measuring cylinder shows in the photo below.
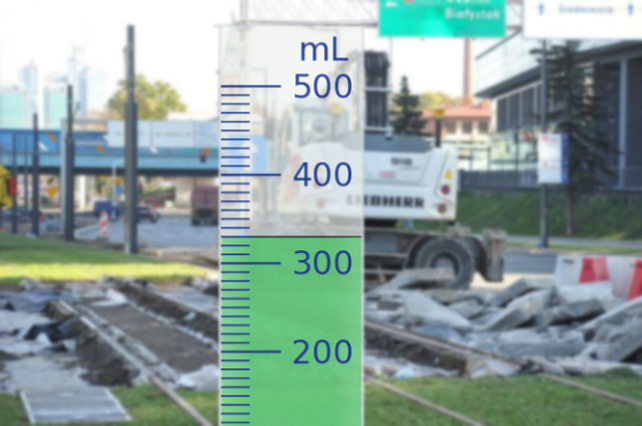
330 mL
